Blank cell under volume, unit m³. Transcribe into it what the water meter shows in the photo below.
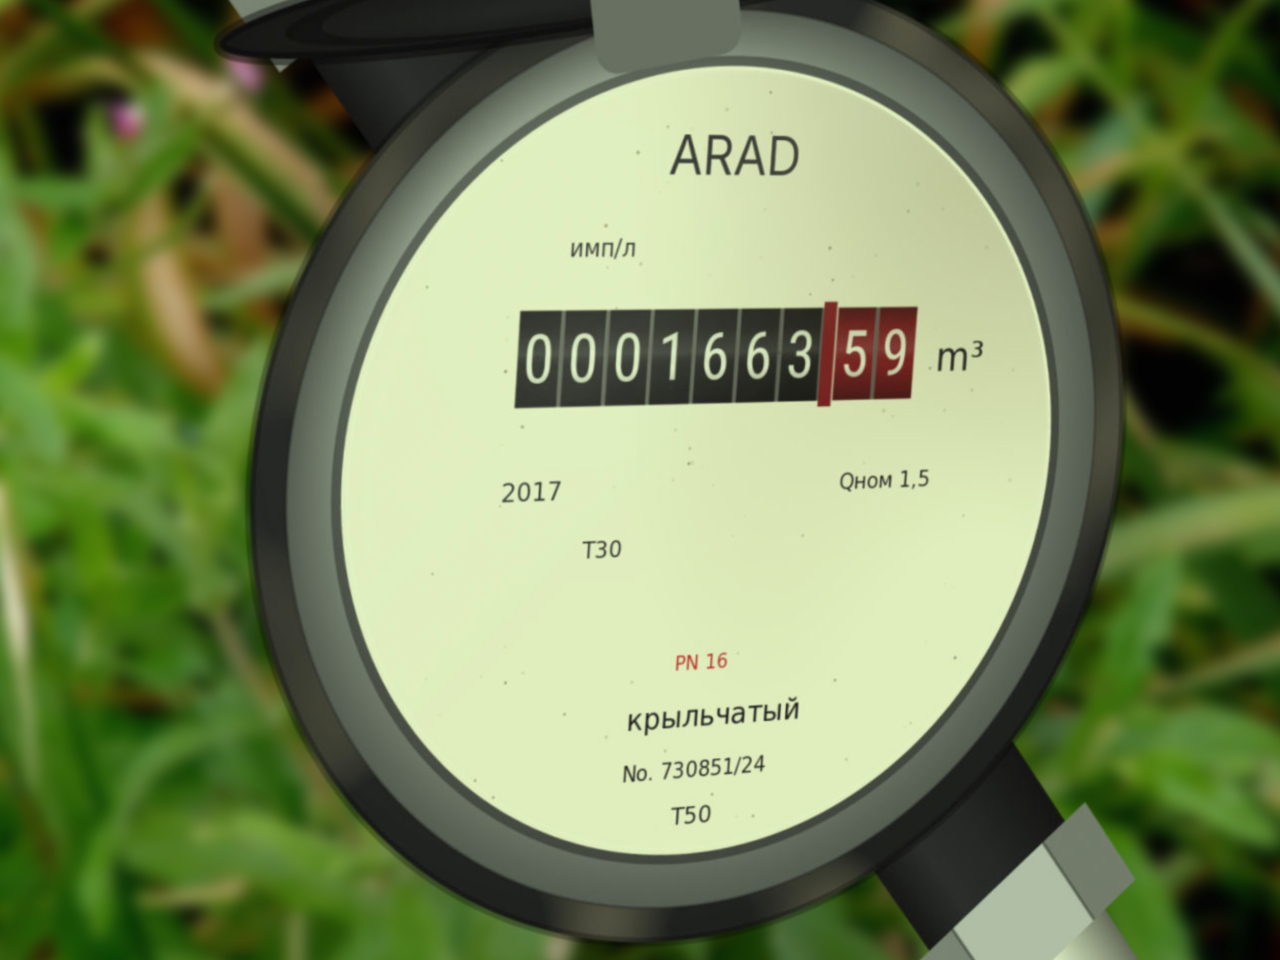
1663.59 m³
